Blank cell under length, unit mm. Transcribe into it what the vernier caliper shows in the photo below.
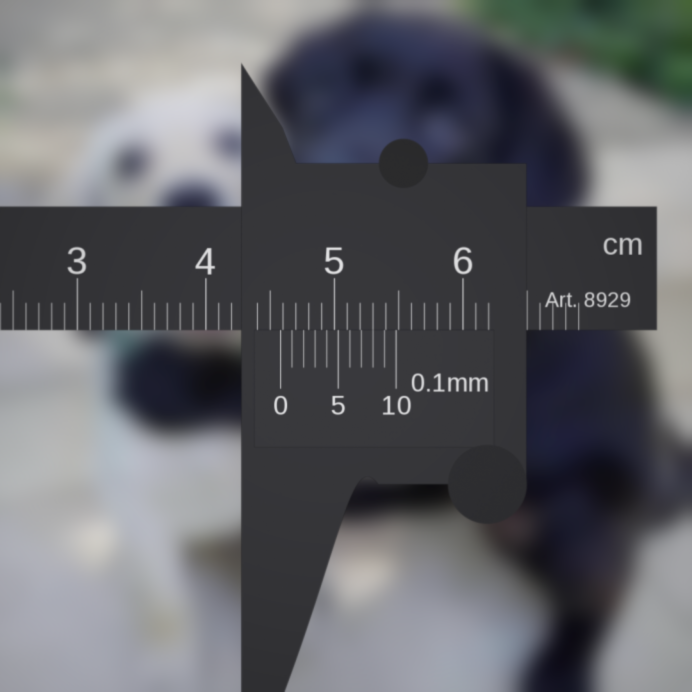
45.8 mm
